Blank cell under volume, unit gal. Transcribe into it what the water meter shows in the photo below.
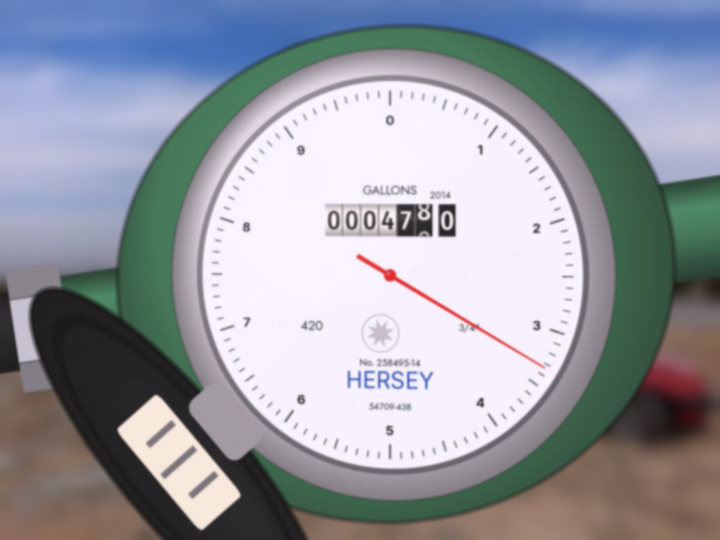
4783.3 gal
